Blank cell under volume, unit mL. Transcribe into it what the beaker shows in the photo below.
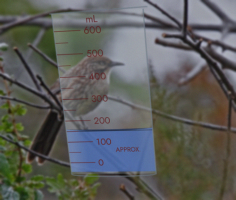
150 mL
